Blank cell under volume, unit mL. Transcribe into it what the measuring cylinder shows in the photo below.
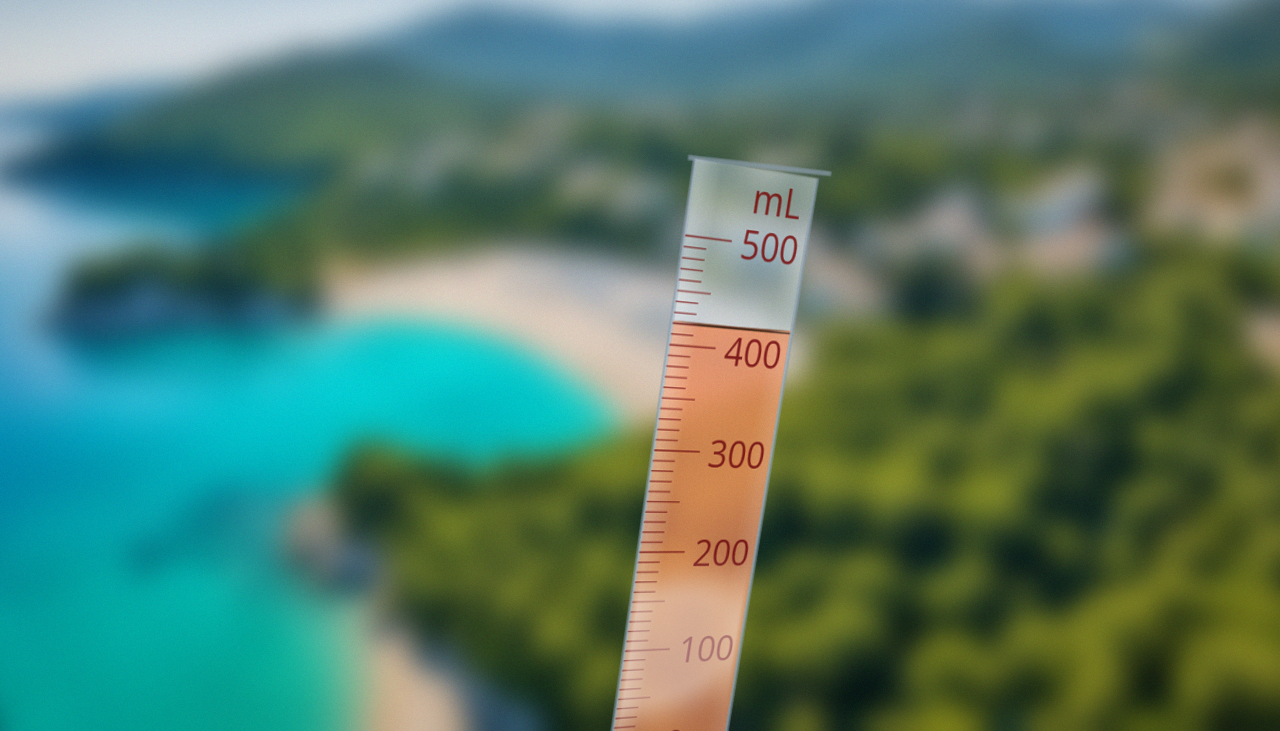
420 mL
